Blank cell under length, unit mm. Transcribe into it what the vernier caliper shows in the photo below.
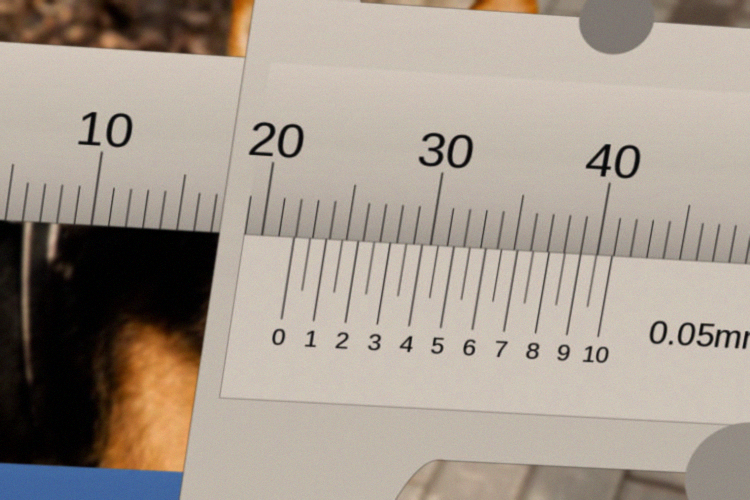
21.9 mm
